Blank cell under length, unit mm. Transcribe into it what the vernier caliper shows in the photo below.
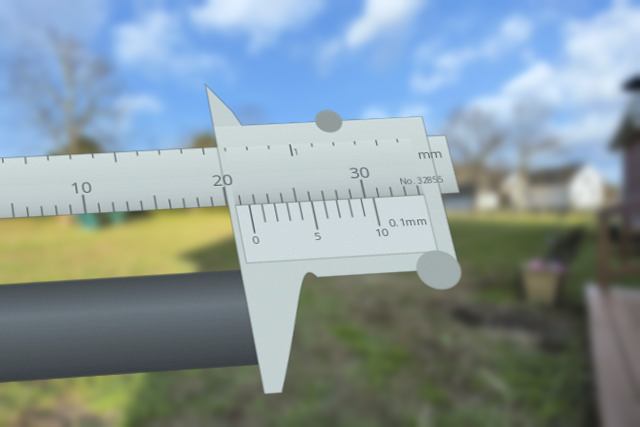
21.6 mm
